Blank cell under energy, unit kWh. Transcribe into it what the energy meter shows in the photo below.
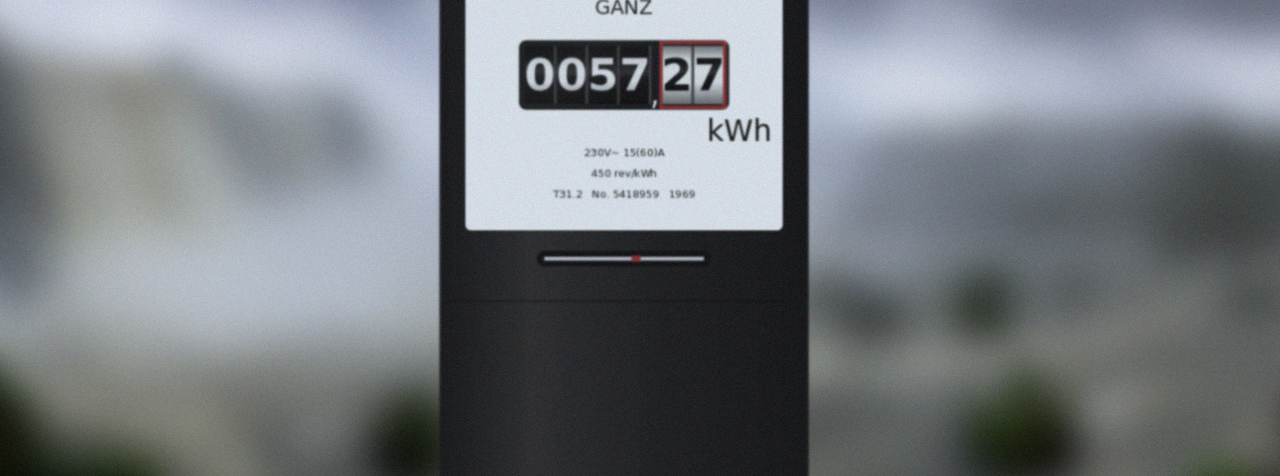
57.27 kWh
